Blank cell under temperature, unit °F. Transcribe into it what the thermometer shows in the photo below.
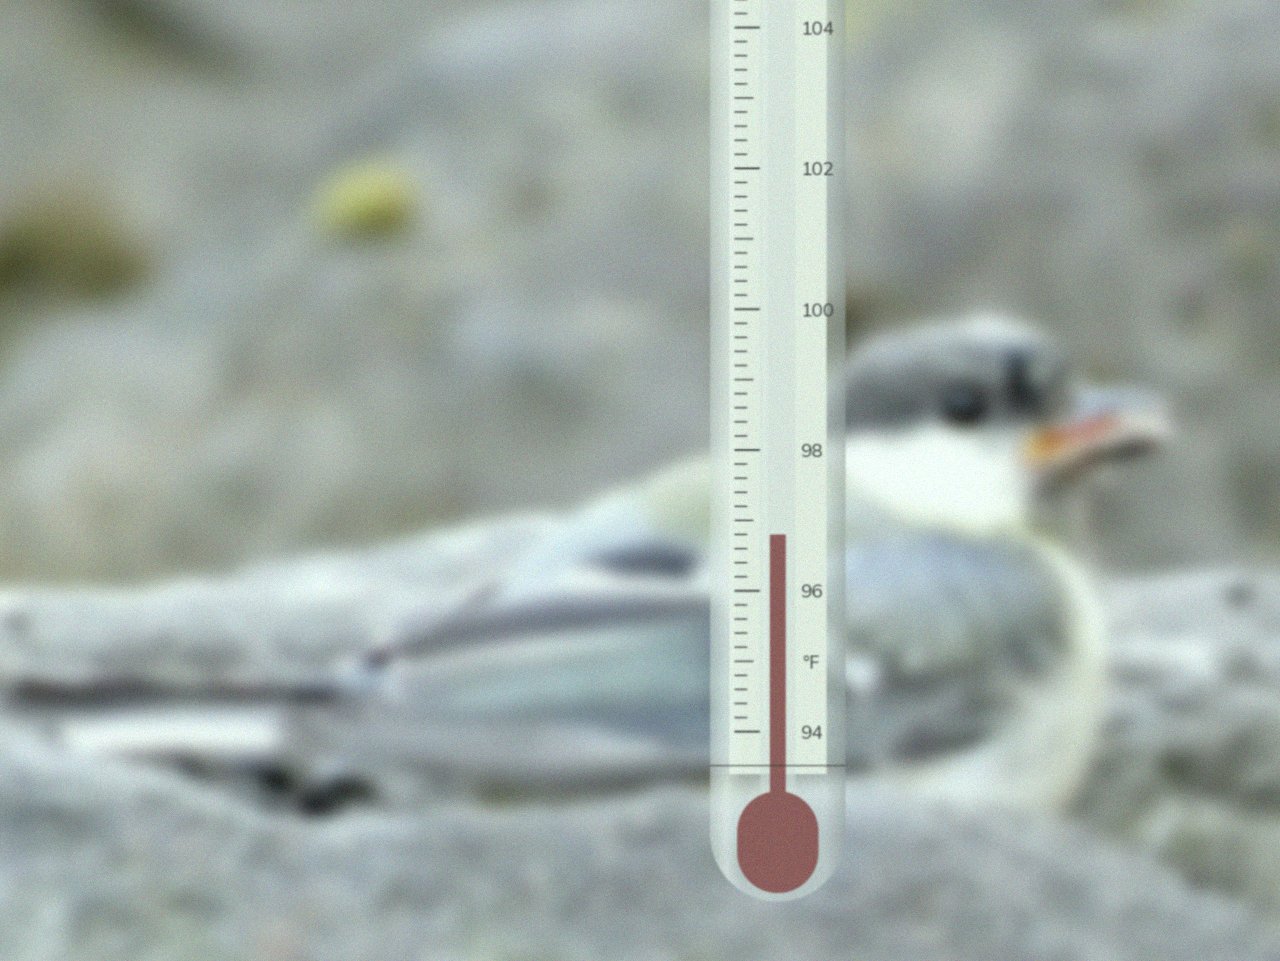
96.8 °F
